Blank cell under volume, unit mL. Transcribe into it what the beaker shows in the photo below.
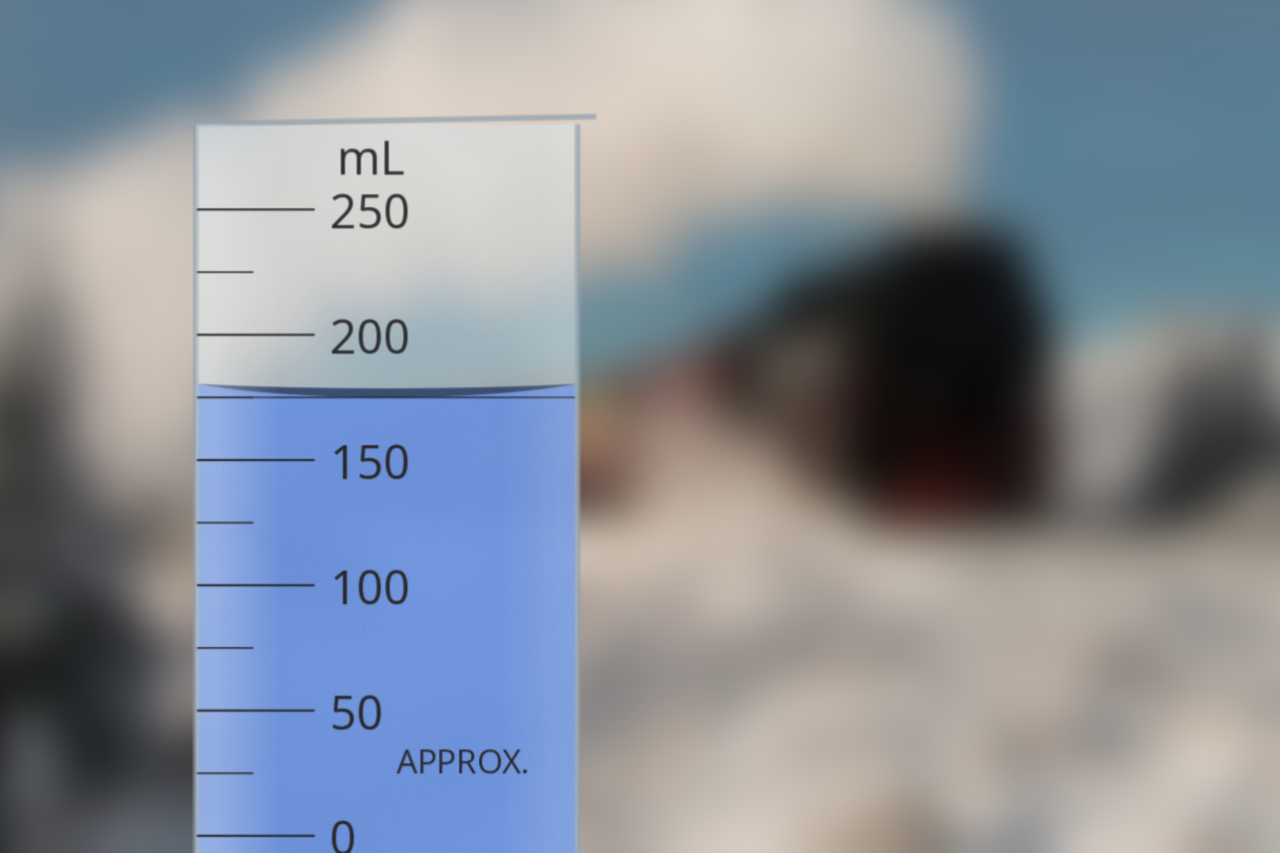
175 mL
